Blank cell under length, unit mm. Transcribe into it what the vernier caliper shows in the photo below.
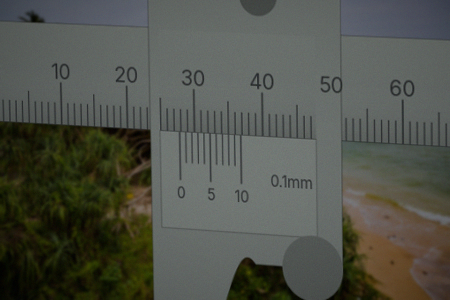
27.8 mm
